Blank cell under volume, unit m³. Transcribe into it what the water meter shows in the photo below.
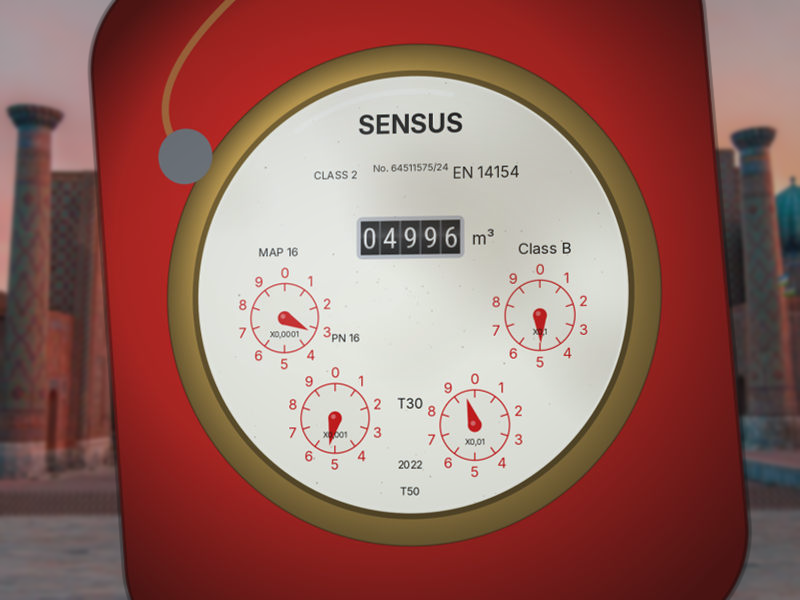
4996.4953 m³
